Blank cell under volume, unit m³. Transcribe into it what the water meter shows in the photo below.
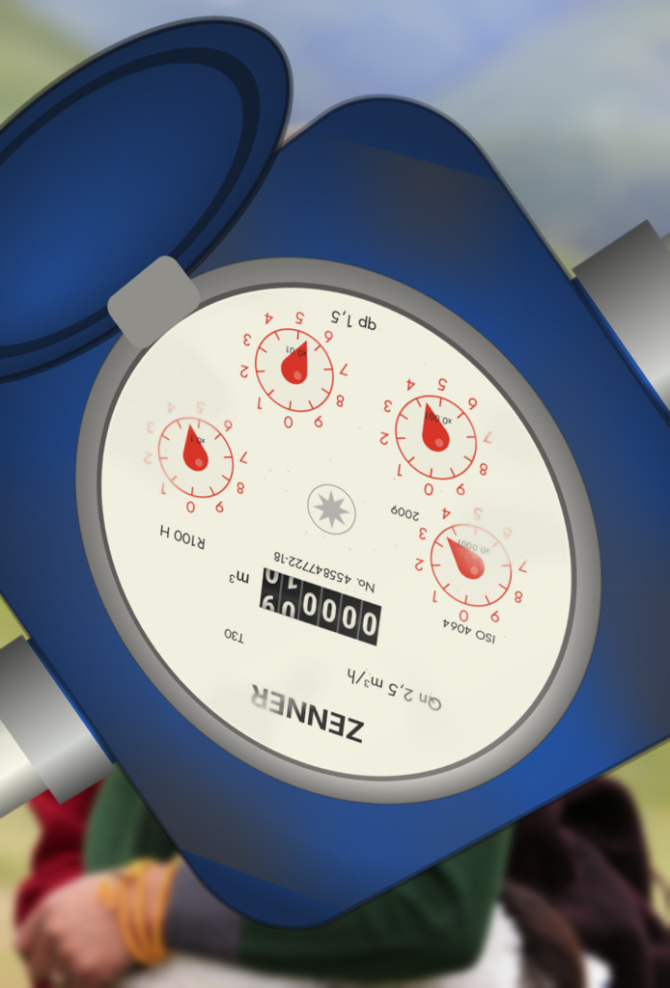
9.4543 m³
